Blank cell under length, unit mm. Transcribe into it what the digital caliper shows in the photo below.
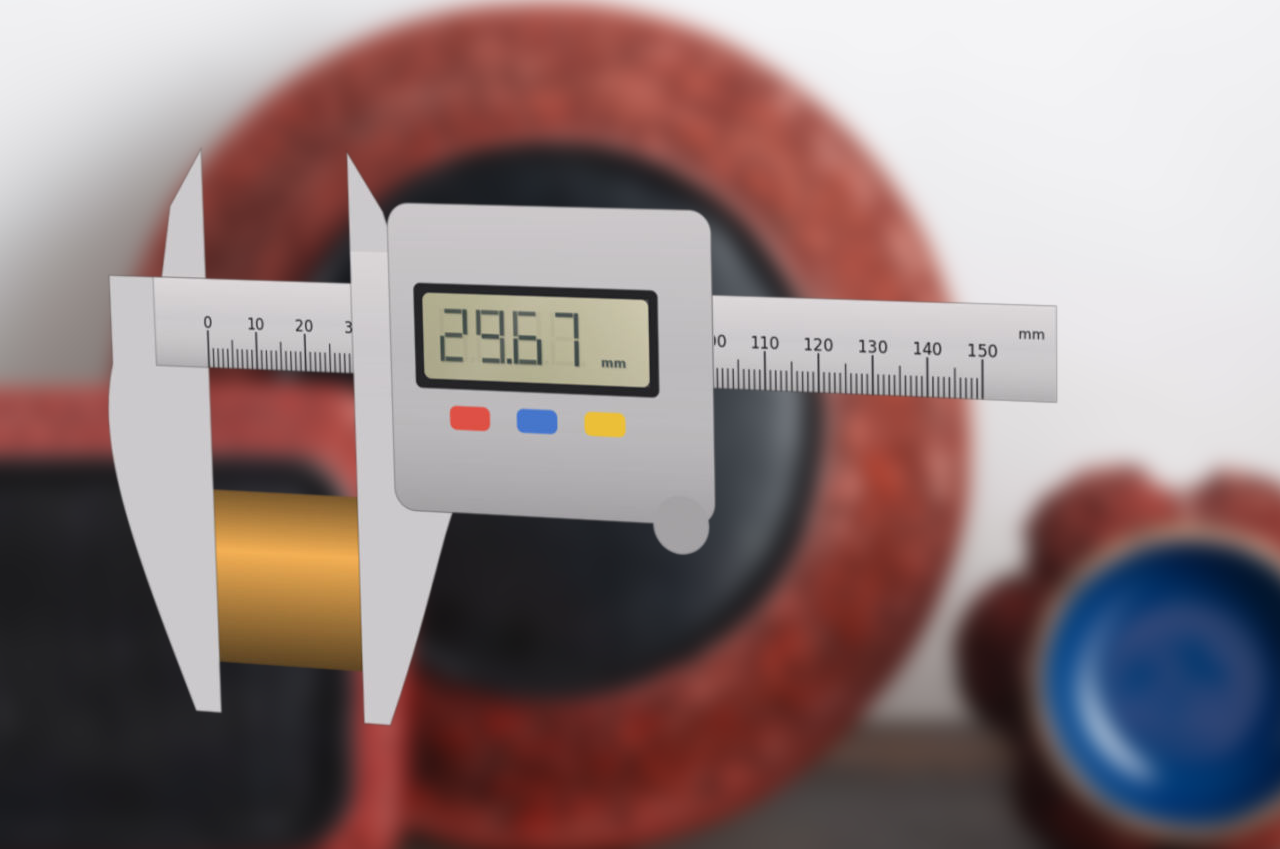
29.67 mm
